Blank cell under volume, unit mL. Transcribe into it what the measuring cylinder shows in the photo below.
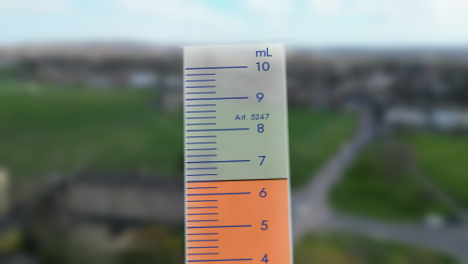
6.4 mL
